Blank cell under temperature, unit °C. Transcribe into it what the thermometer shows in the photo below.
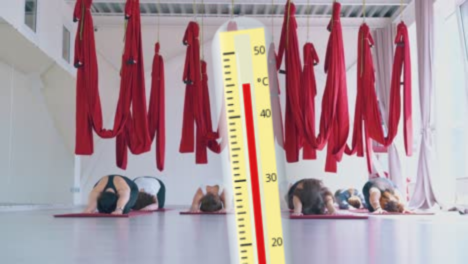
45 °C
